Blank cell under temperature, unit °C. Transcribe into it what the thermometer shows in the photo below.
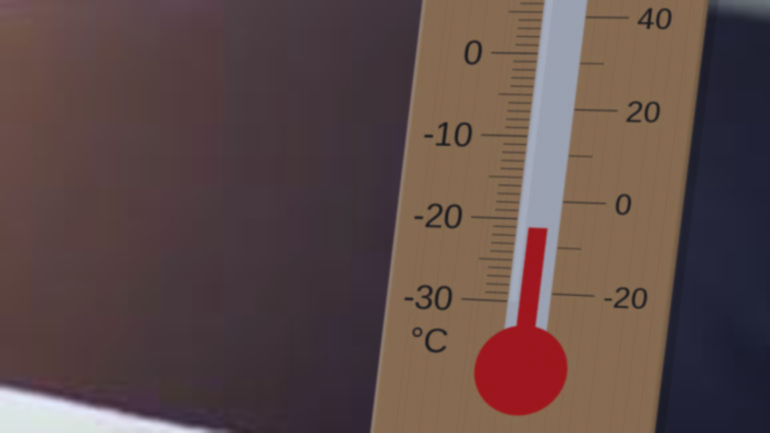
-21 °C
